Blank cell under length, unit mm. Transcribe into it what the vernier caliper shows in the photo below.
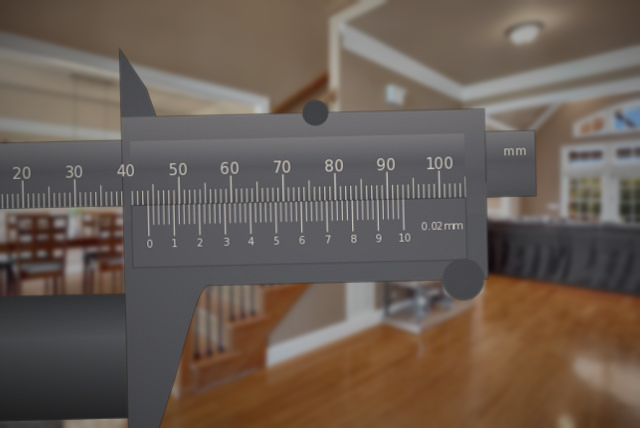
44.0 mm
